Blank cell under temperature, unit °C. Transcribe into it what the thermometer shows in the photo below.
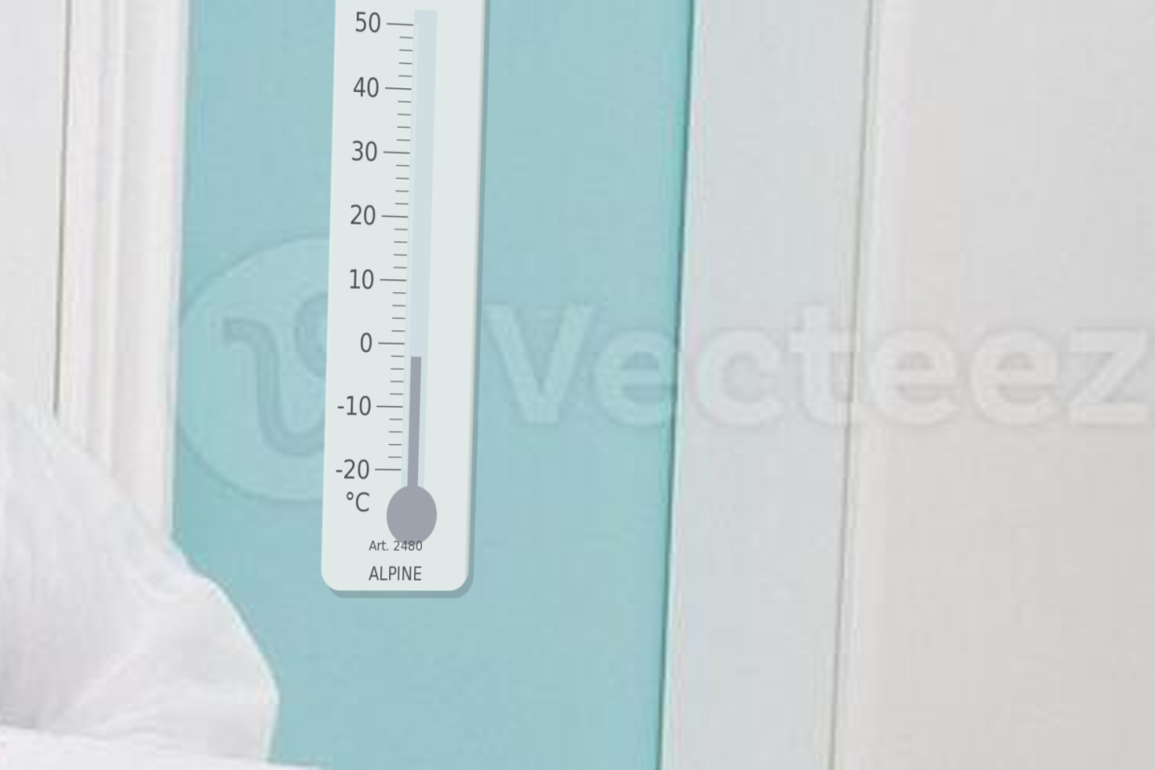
-2 °C
